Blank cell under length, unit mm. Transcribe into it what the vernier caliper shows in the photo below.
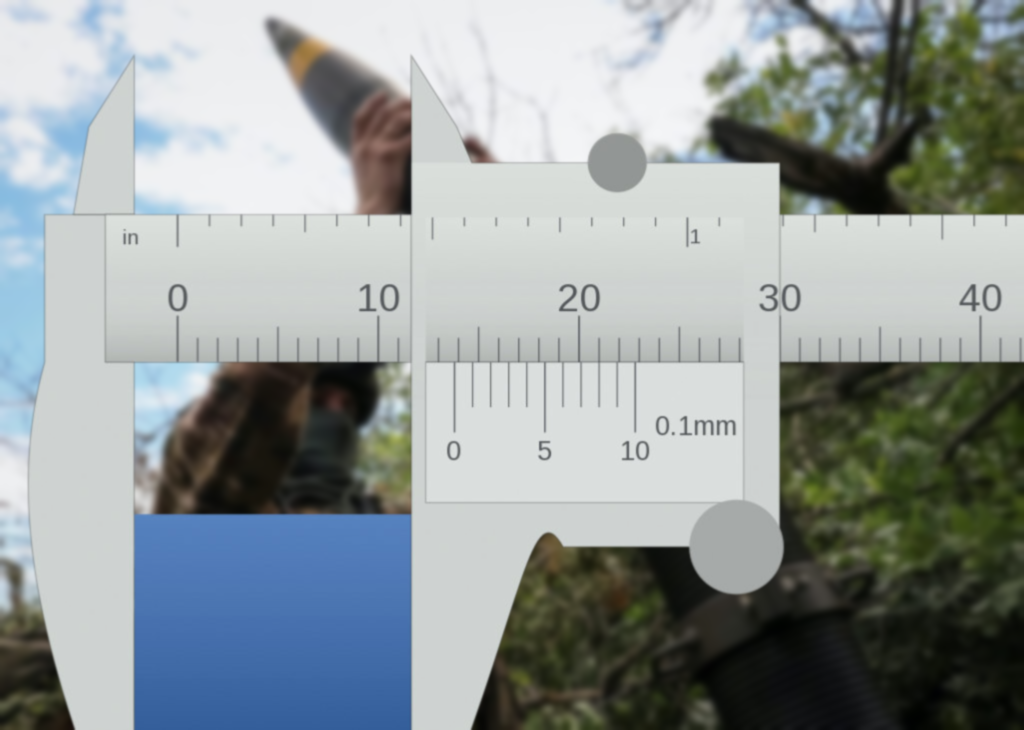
13.8 mm
